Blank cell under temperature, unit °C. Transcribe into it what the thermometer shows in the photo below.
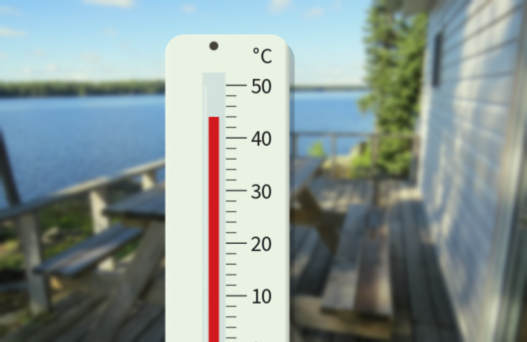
44 °C
